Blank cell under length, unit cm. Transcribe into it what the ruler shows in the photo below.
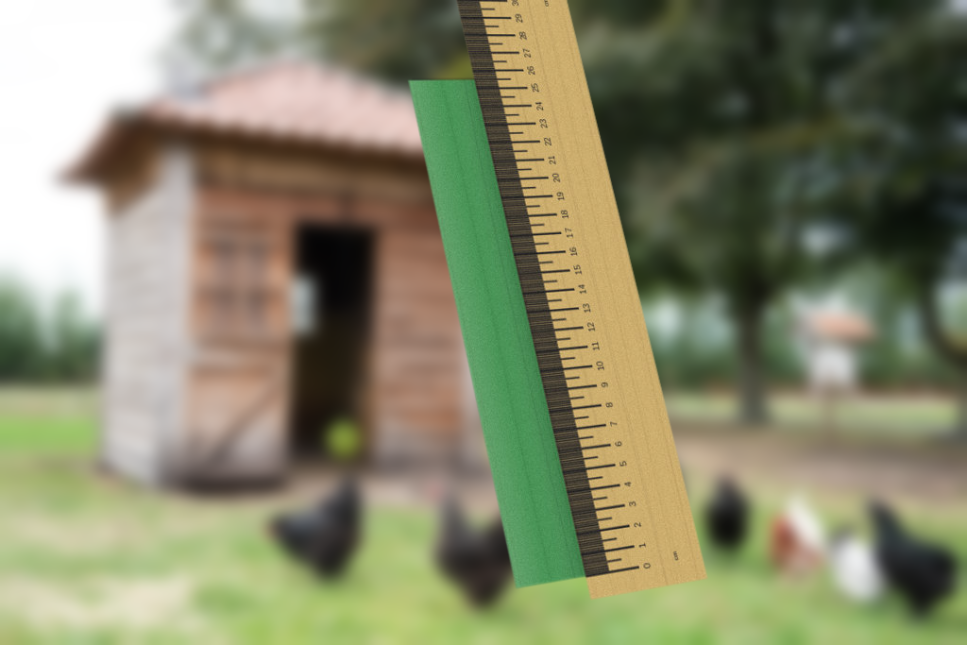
25.5 cm
